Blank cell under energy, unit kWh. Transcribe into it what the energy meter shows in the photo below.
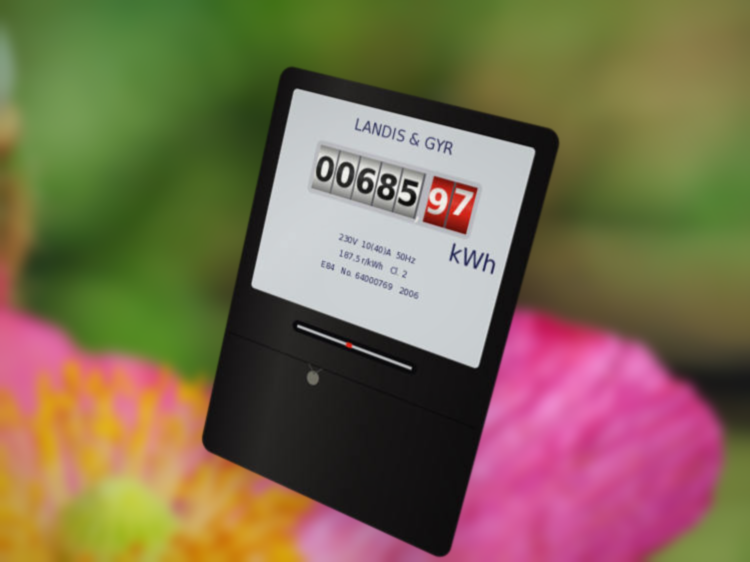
685.97 kWh
